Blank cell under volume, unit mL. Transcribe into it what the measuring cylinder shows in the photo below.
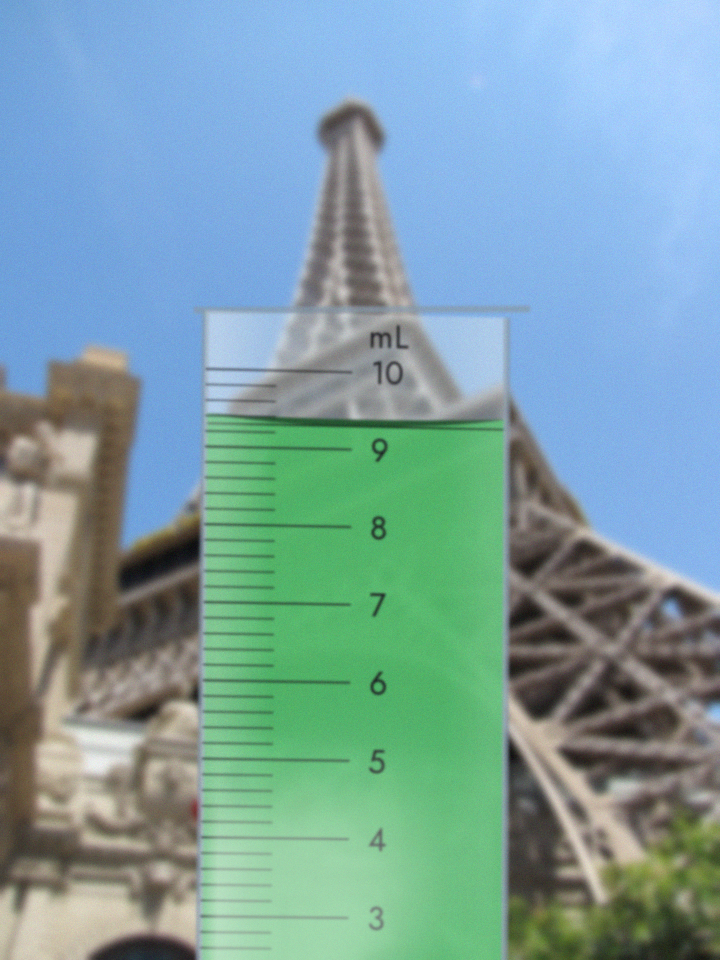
9.3 mL
